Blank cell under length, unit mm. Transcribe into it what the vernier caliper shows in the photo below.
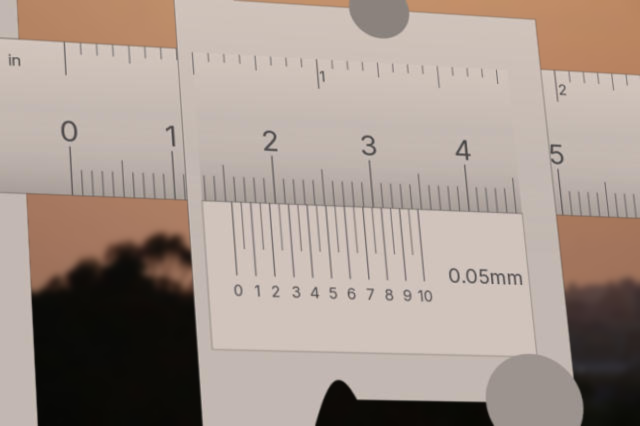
15.6 mm
